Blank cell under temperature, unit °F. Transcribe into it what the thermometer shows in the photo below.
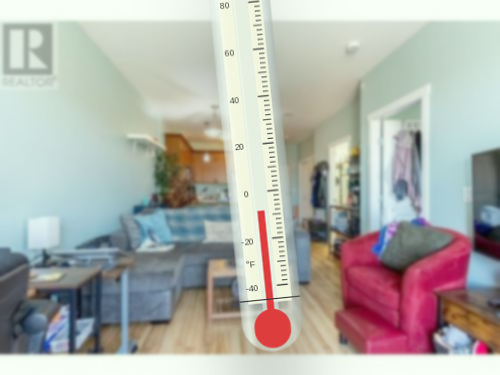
-8 °F
